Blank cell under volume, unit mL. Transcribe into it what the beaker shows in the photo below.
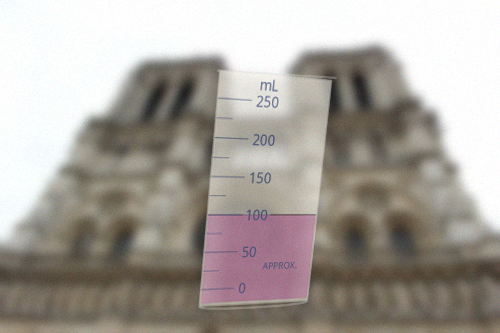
100 mL
